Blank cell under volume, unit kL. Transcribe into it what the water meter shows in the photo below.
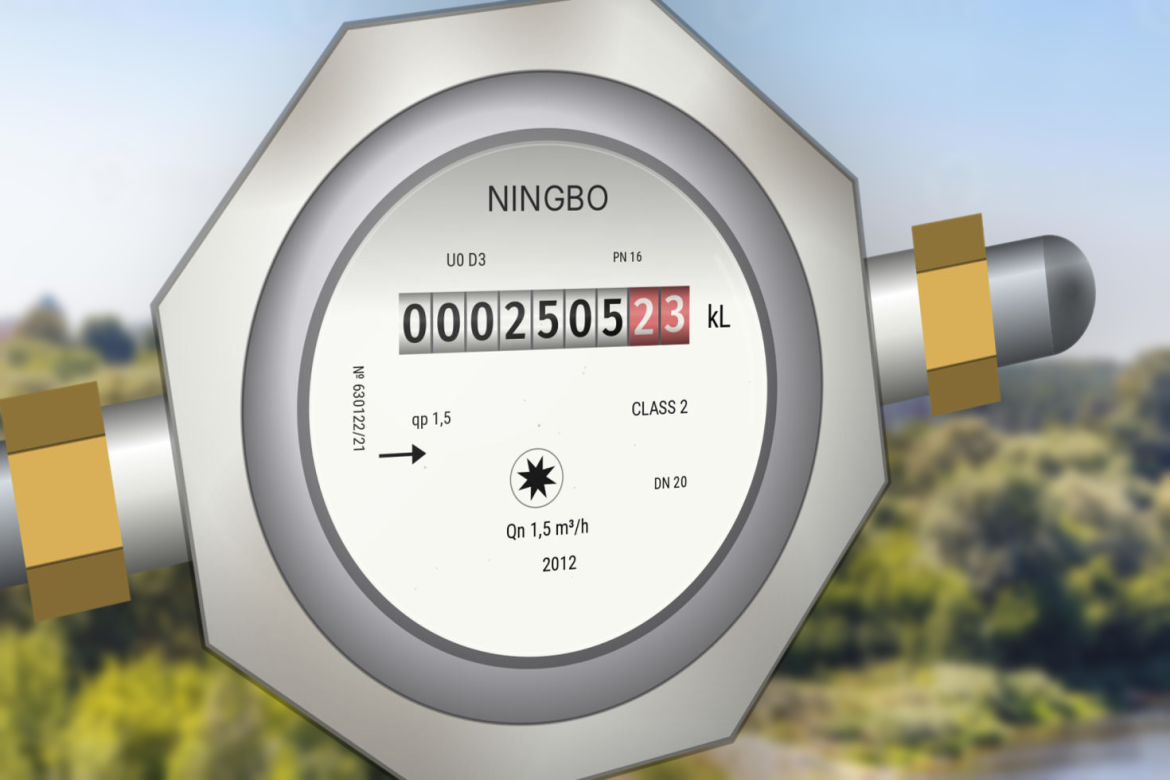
2505.23 kL
